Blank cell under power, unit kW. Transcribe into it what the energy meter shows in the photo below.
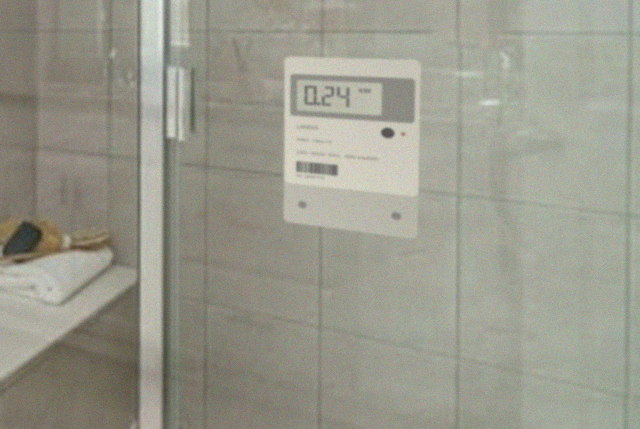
0.24 kW
